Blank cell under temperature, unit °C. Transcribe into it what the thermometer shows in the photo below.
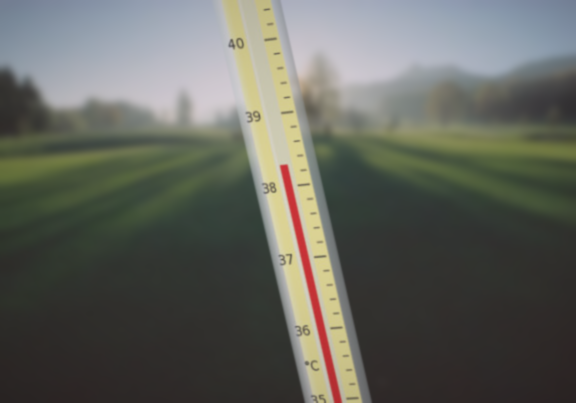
38.3 °C
